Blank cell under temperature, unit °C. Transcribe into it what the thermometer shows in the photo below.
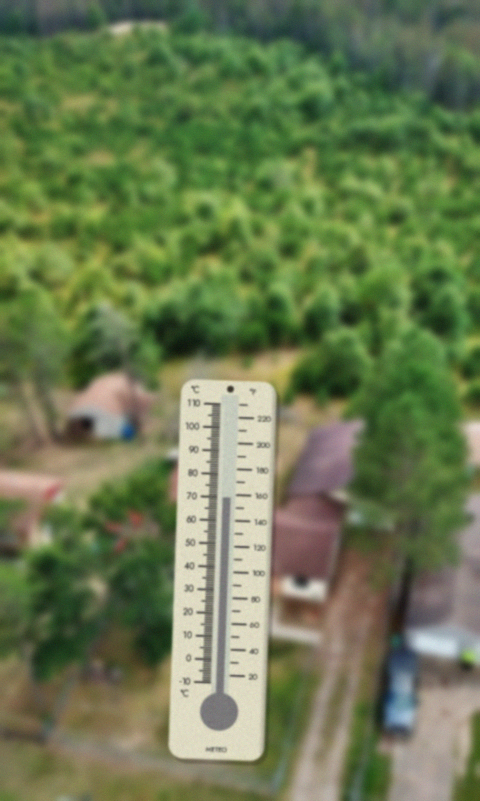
70 °C
